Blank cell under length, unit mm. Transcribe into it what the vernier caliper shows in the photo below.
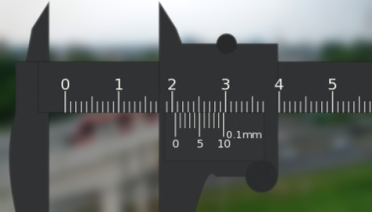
20.6 mm
